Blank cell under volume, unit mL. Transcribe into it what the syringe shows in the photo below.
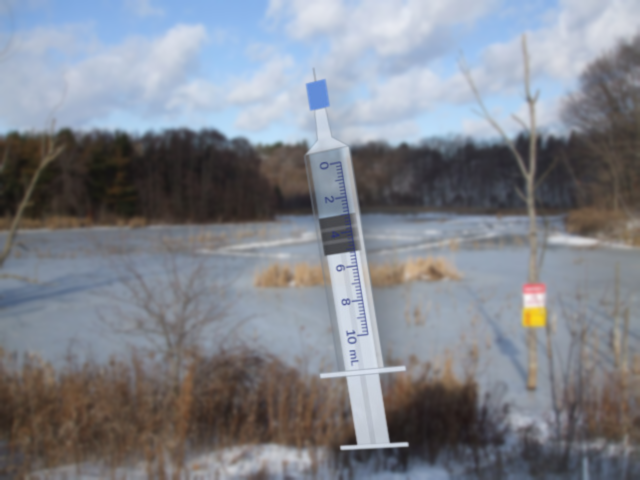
3 mL
